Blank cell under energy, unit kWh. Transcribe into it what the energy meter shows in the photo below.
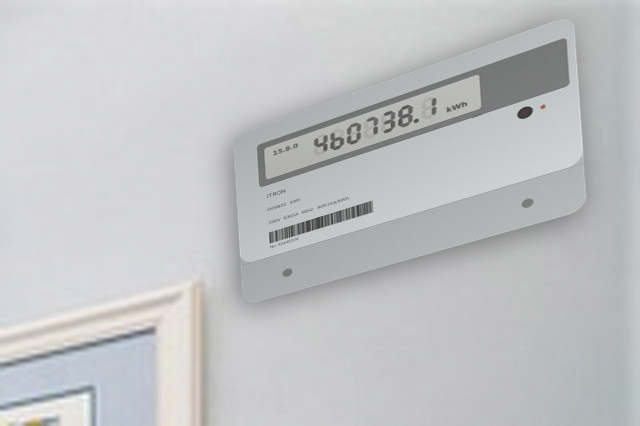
460738.1 kWh
